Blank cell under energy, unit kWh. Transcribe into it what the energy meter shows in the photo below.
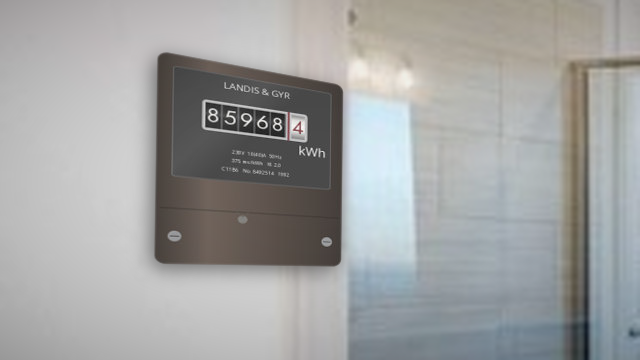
85968.4 kWh
